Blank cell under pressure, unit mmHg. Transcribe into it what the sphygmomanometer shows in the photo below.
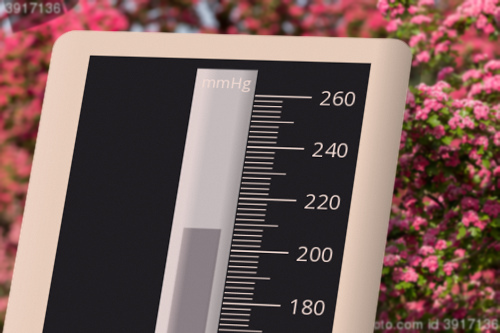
208 mmHg
